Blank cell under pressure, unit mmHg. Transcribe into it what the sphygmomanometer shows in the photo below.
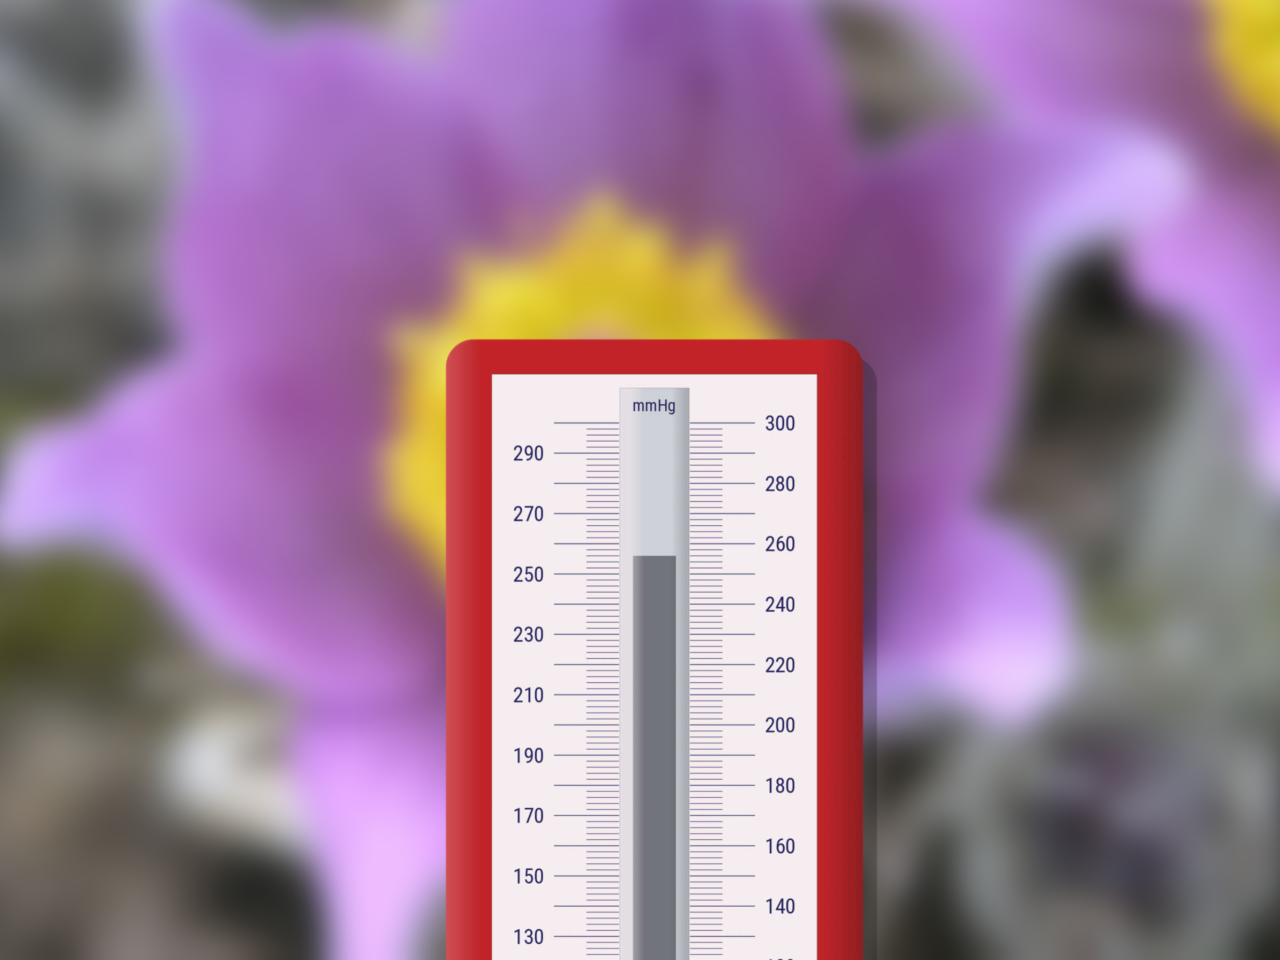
256 mmHg
